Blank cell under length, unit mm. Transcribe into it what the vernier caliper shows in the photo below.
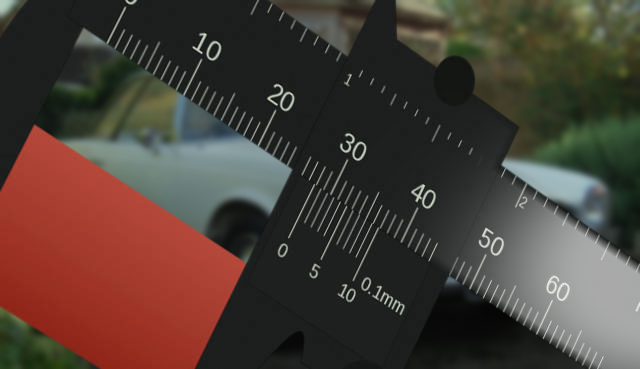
27.8 mm
